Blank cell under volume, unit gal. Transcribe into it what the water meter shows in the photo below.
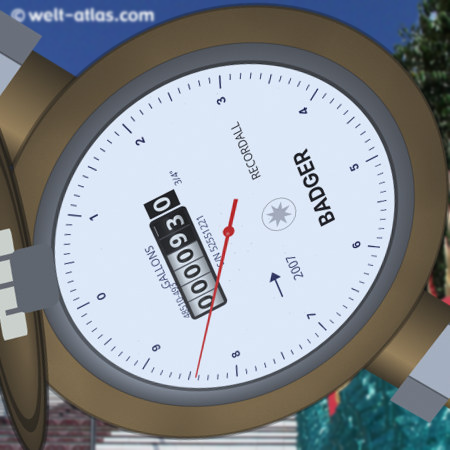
928.4 gal
